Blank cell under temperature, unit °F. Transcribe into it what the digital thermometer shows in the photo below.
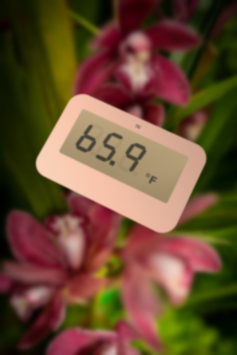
65.9 °F
